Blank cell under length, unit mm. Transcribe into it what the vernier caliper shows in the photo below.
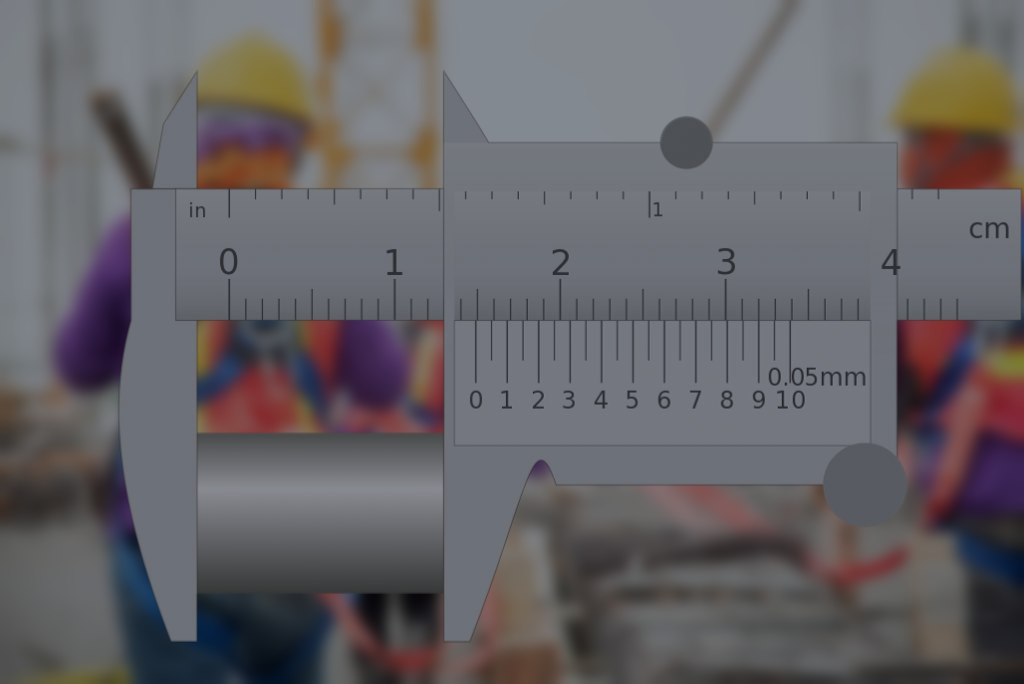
14.9 mm
